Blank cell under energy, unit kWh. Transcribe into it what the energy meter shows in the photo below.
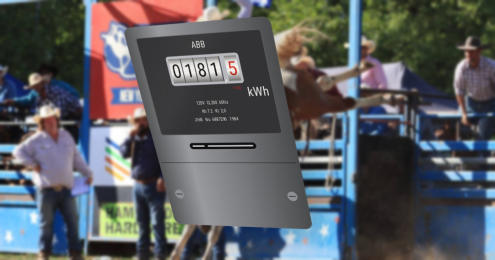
181.5 kWh
